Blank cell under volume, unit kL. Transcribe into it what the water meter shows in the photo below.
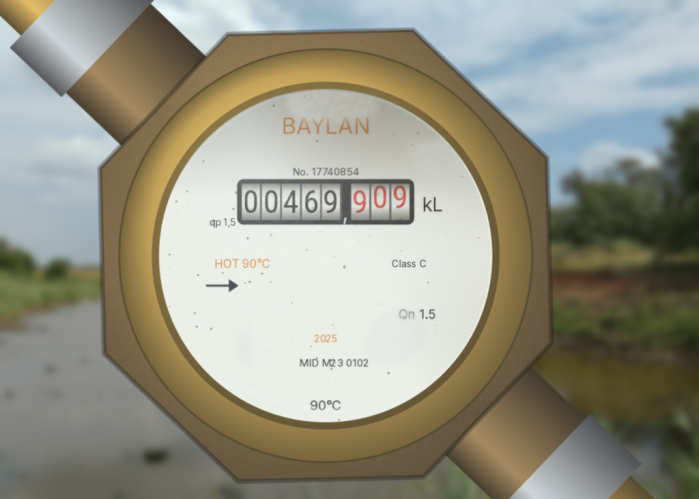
469.909 kL
